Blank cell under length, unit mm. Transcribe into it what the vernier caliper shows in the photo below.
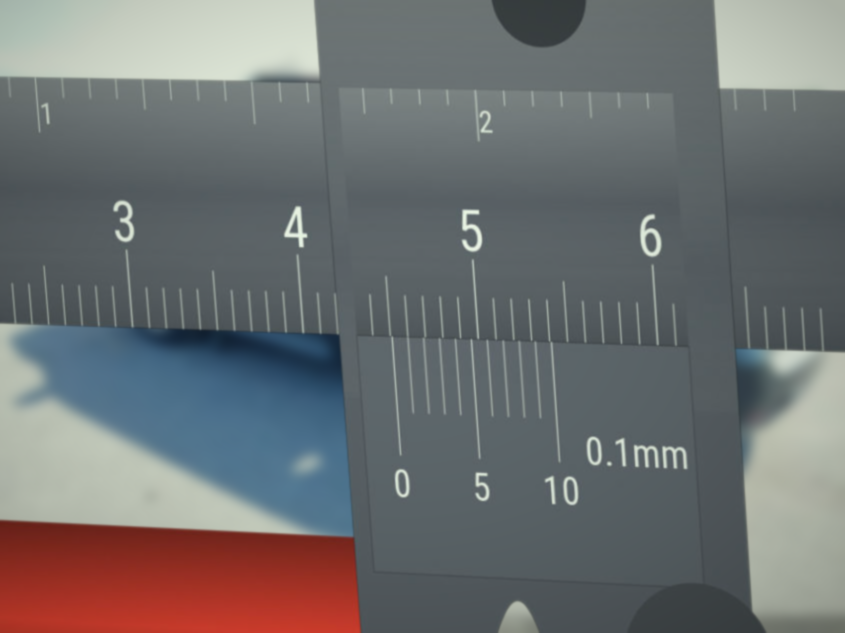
45.1 mm
